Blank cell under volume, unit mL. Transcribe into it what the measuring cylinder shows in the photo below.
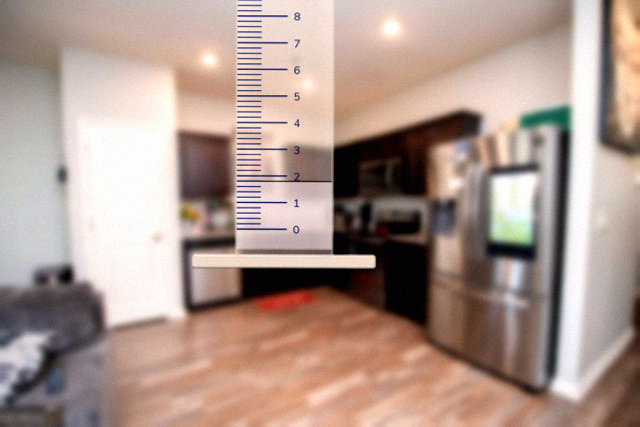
1.8 mL
